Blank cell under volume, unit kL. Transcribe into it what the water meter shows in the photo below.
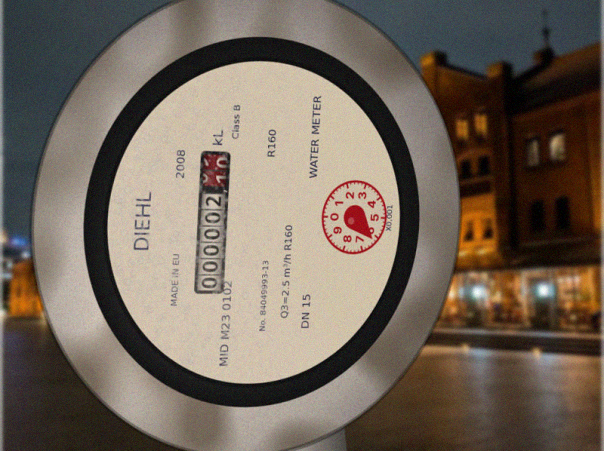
2.096 kL
